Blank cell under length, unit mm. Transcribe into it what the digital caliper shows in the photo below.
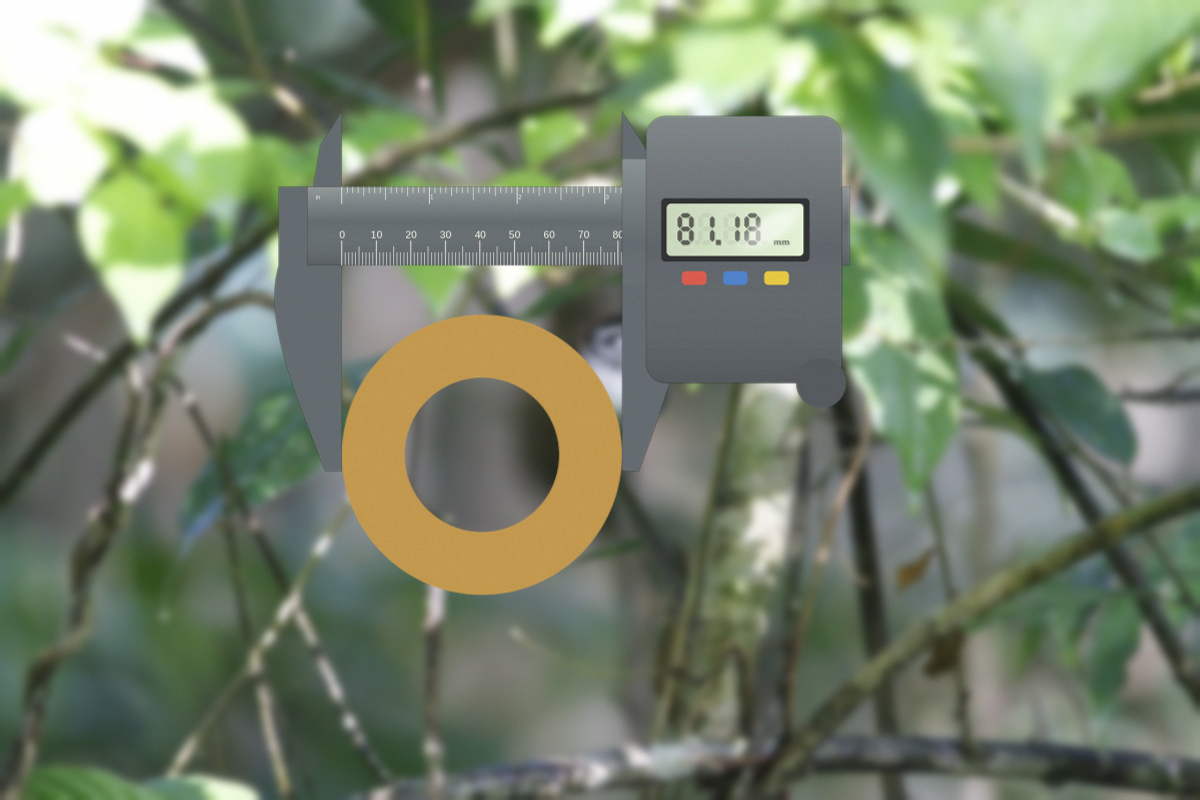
81.18 mm
